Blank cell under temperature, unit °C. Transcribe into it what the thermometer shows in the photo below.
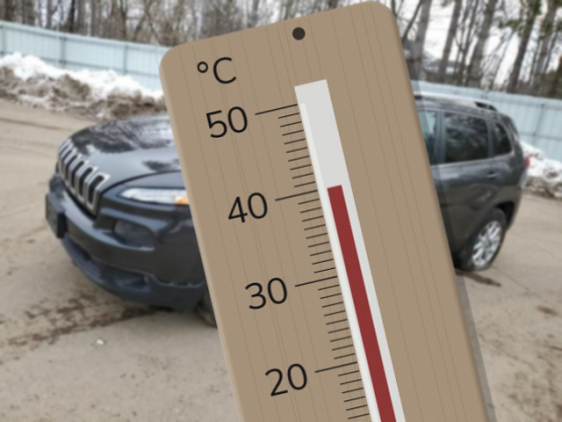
40 °C
